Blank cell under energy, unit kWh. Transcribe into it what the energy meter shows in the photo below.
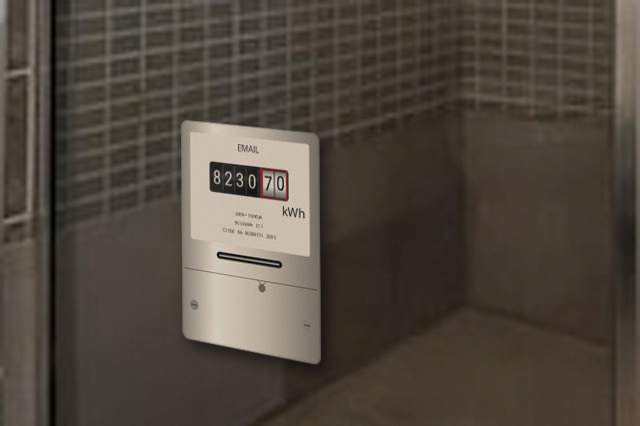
8230.70 kWh
